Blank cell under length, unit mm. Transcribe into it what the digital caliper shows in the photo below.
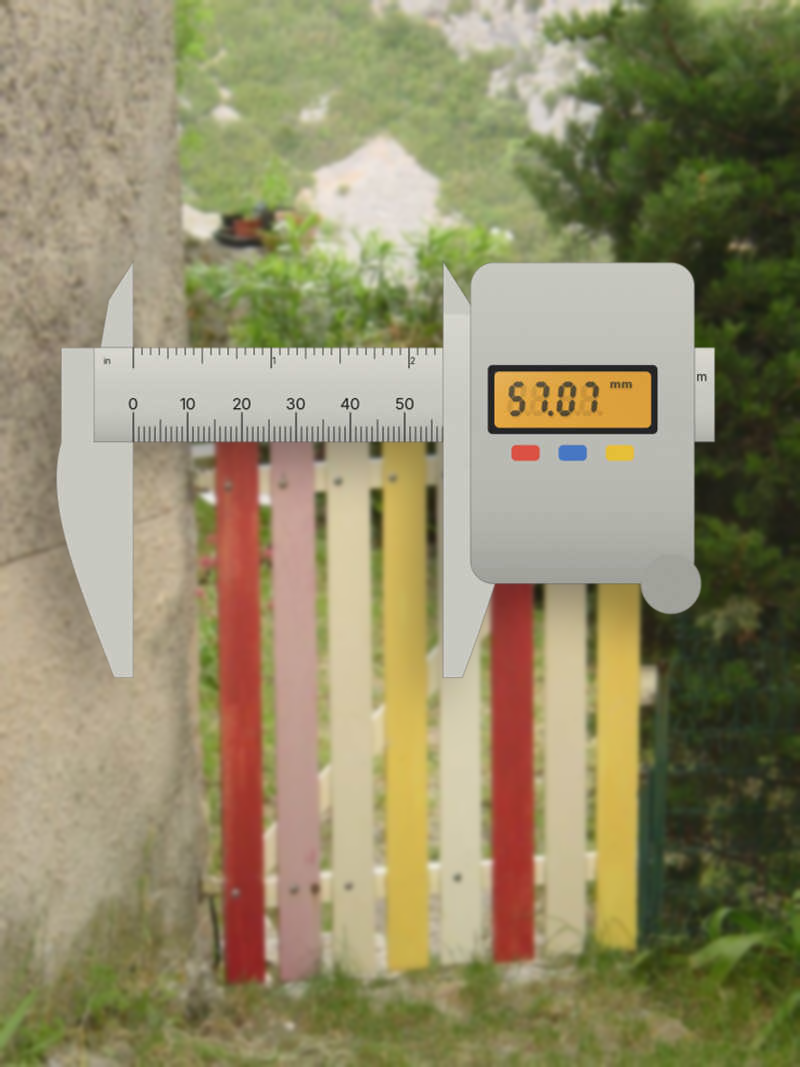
57.07 mm
